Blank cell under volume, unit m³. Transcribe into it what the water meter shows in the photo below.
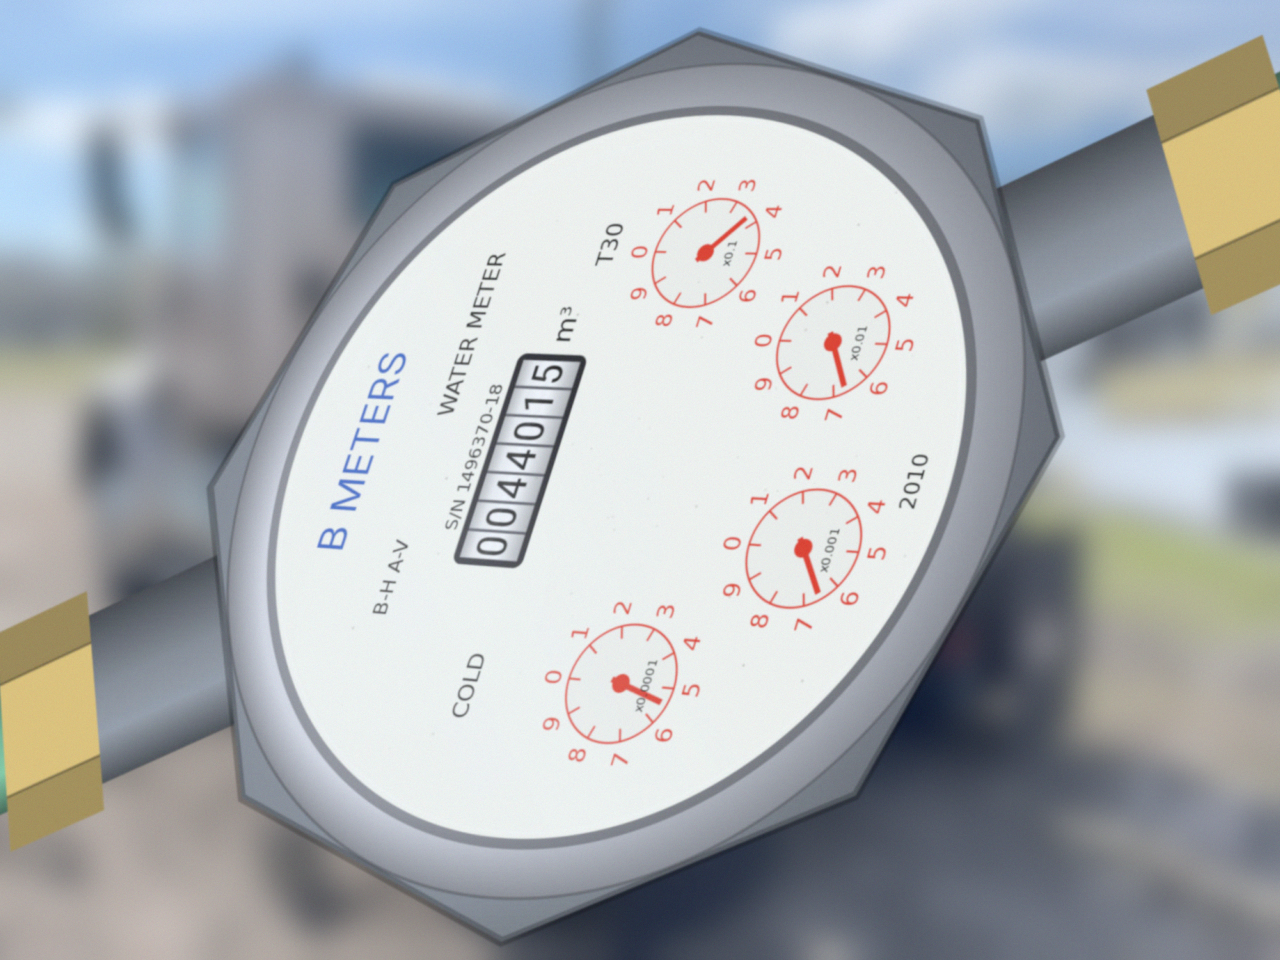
44015.3665 m³
